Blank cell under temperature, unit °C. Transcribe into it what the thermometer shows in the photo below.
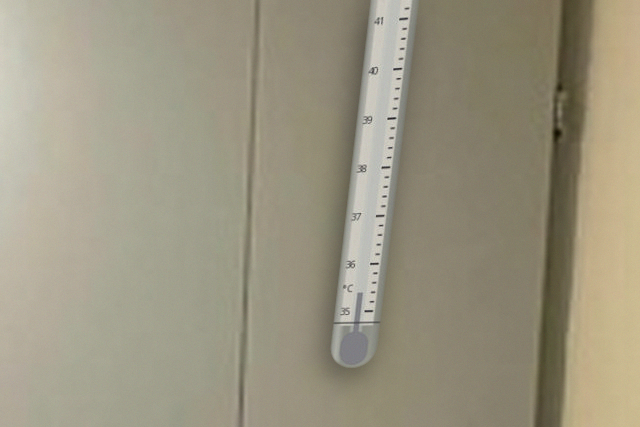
35.4 °C
